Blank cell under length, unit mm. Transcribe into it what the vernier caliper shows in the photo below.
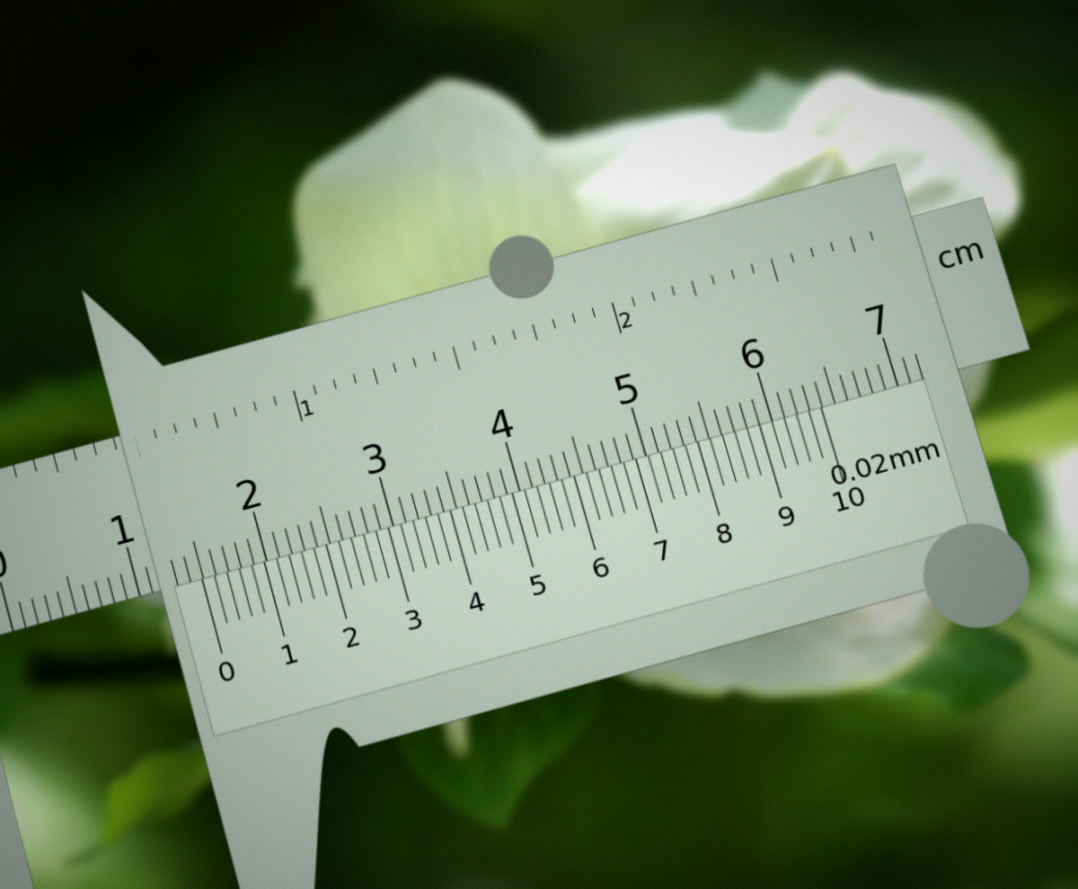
14.9 mm
